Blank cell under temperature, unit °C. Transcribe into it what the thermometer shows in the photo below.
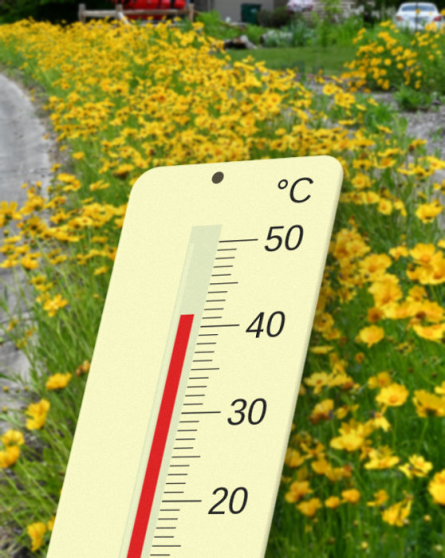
41.5 °C
